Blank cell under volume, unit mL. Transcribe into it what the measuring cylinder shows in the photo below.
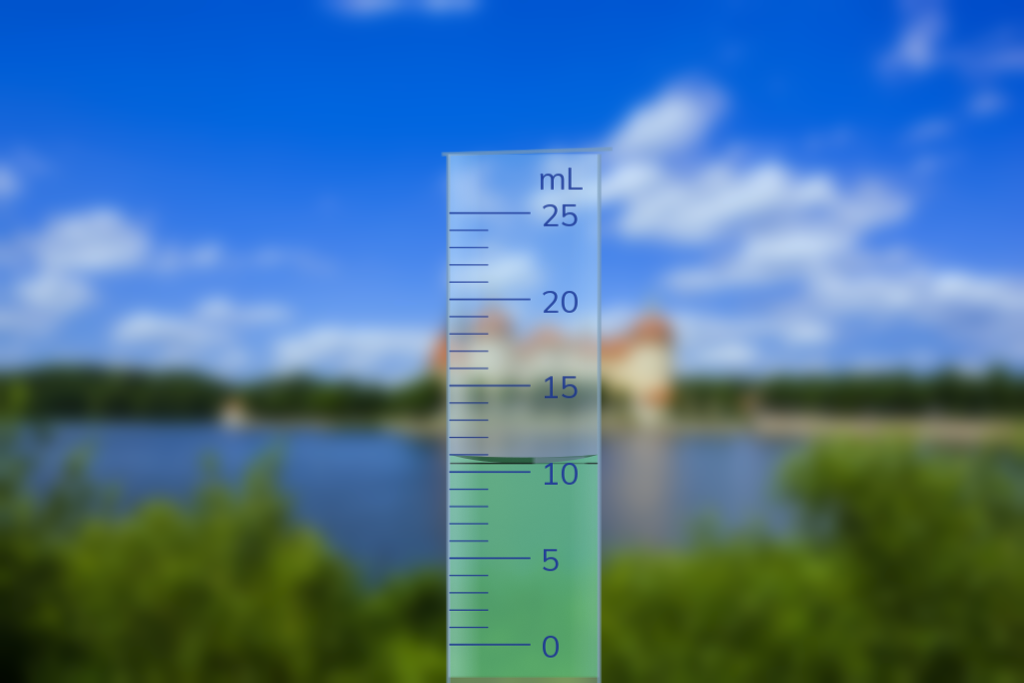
10.5 mL
